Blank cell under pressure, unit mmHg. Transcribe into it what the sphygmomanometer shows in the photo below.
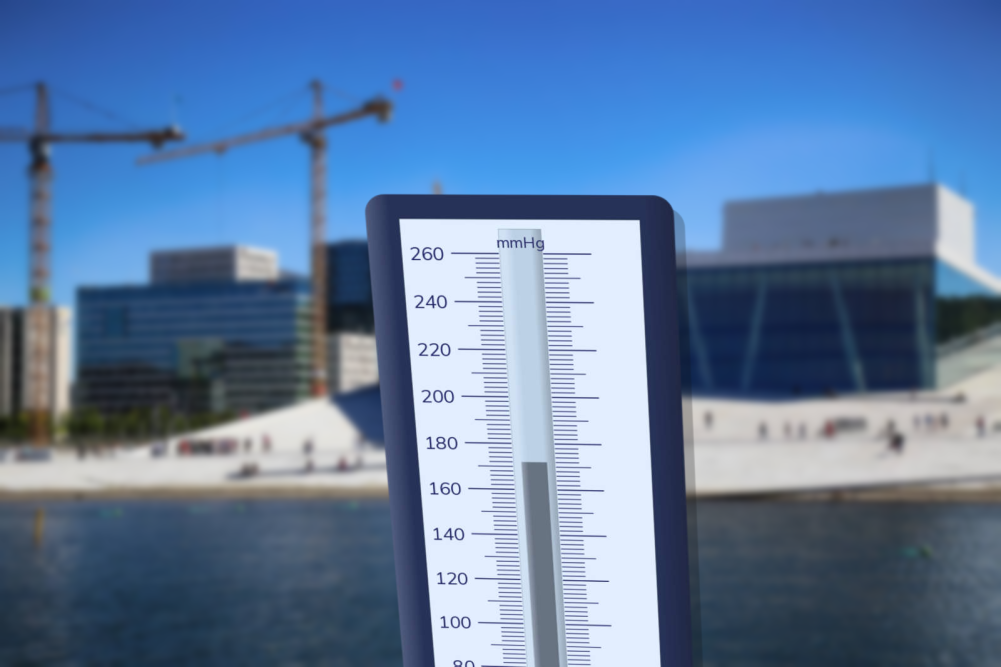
172 mmHg
